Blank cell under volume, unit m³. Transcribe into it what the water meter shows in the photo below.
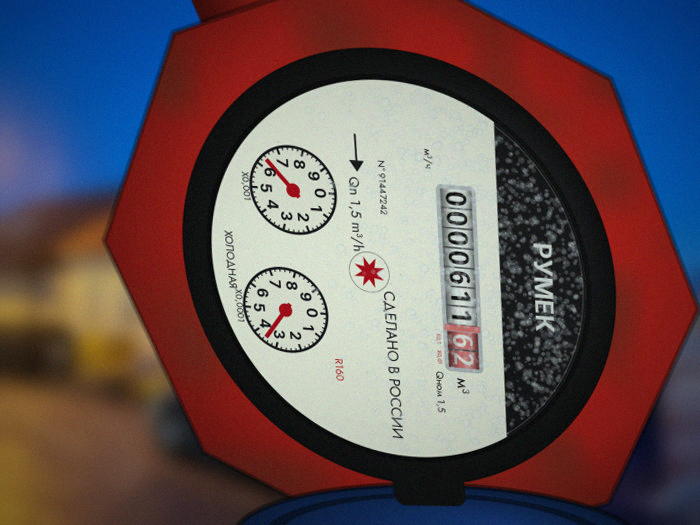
611.6263 m³
